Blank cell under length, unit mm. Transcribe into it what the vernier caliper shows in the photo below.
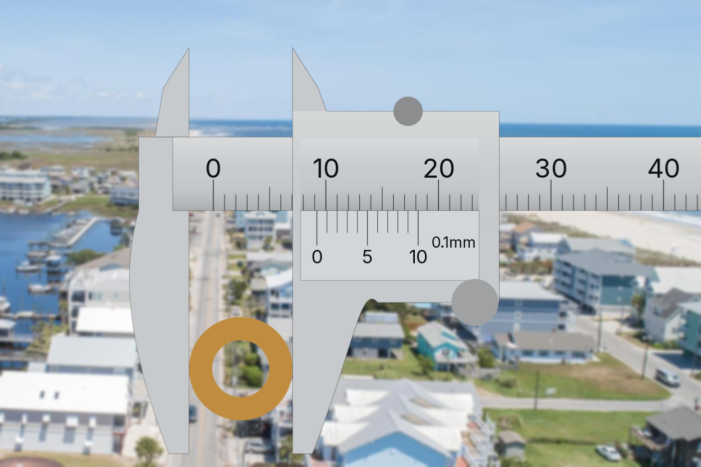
9.2 mm
